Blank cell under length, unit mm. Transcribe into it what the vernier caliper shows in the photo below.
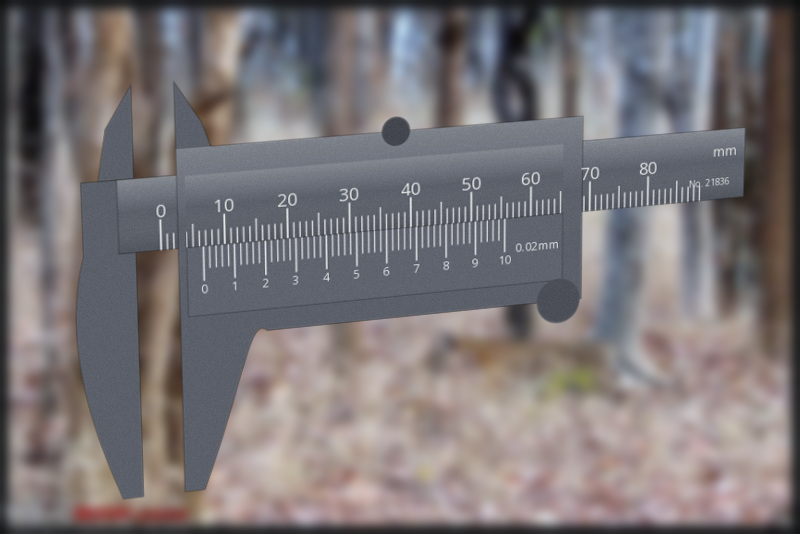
6.6 mm
